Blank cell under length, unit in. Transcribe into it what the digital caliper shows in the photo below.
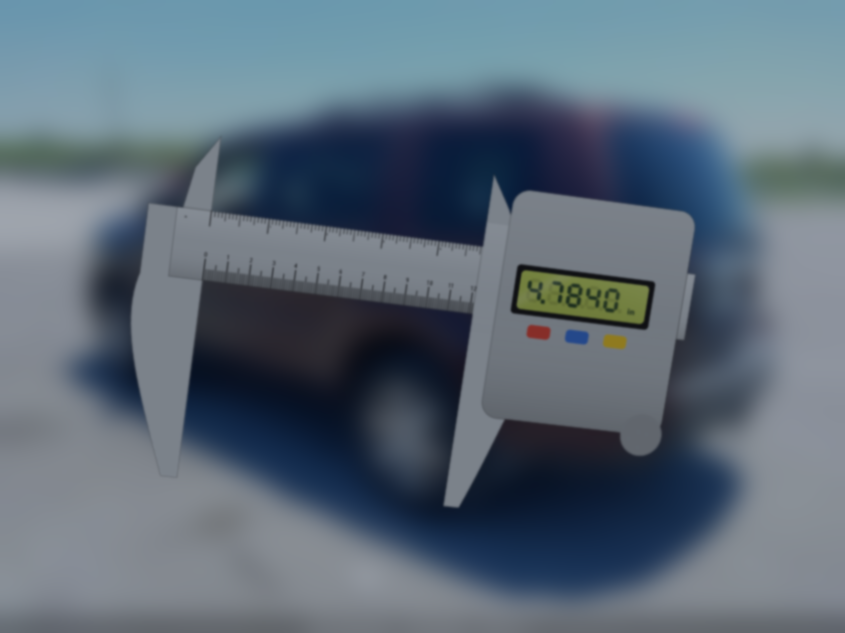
4.7840 in
